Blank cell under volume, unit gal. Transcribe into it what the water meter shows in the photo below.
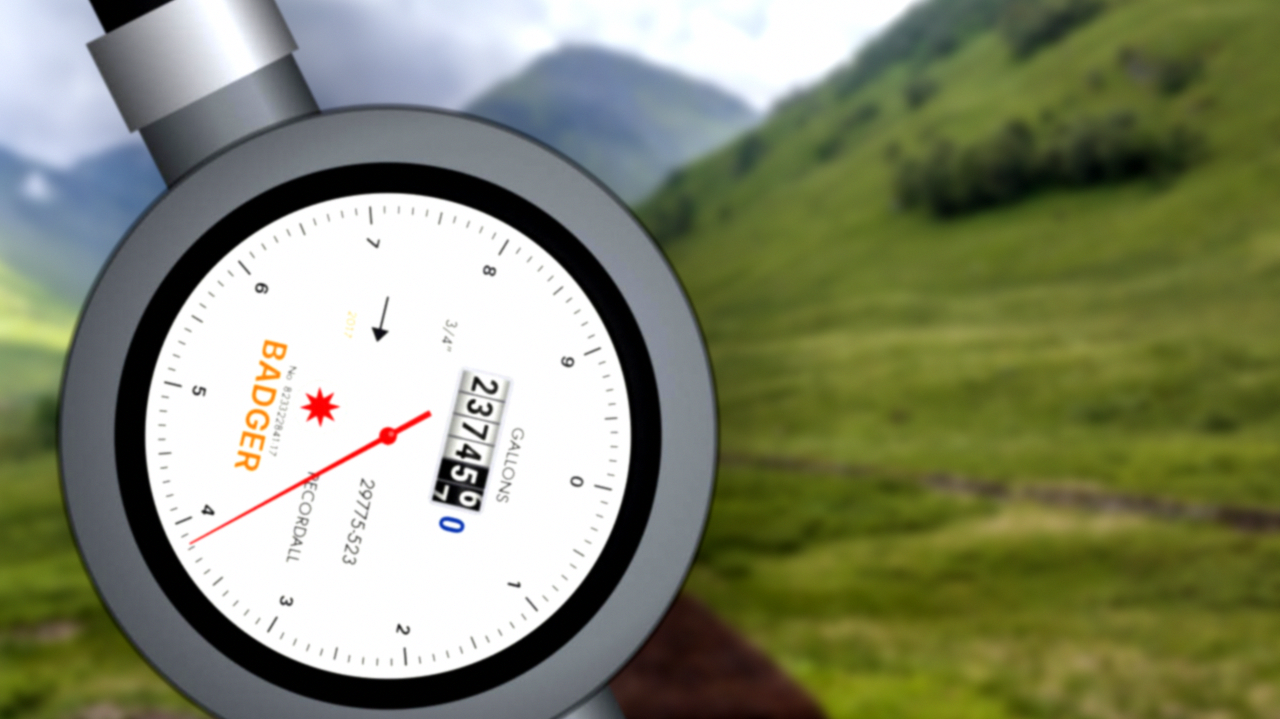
2374563.8 gal
